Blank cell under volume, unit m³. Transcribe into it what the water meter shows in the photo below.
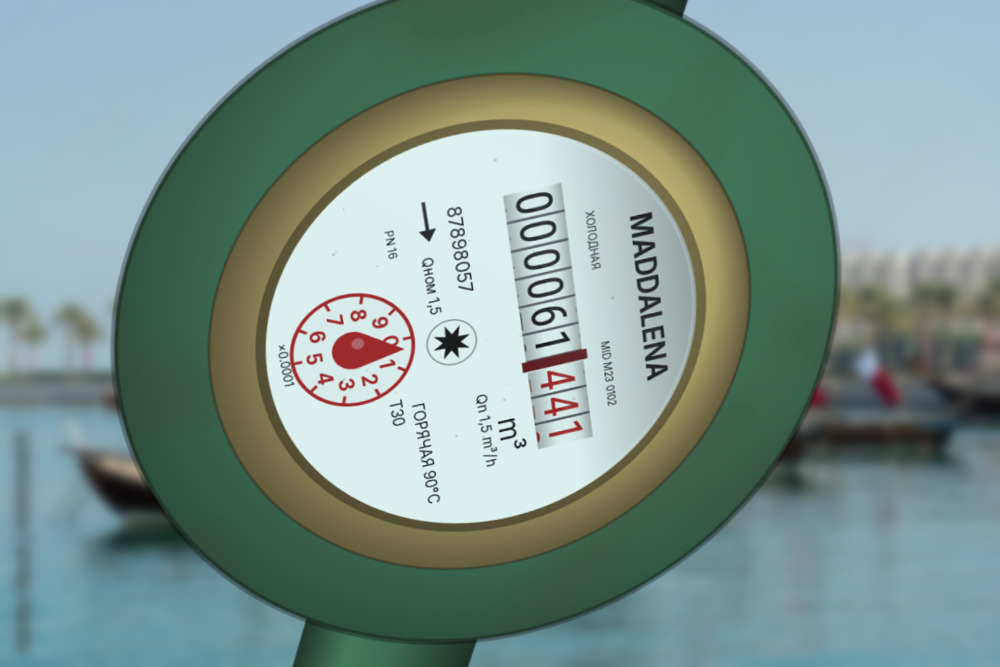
61.4410 m³
